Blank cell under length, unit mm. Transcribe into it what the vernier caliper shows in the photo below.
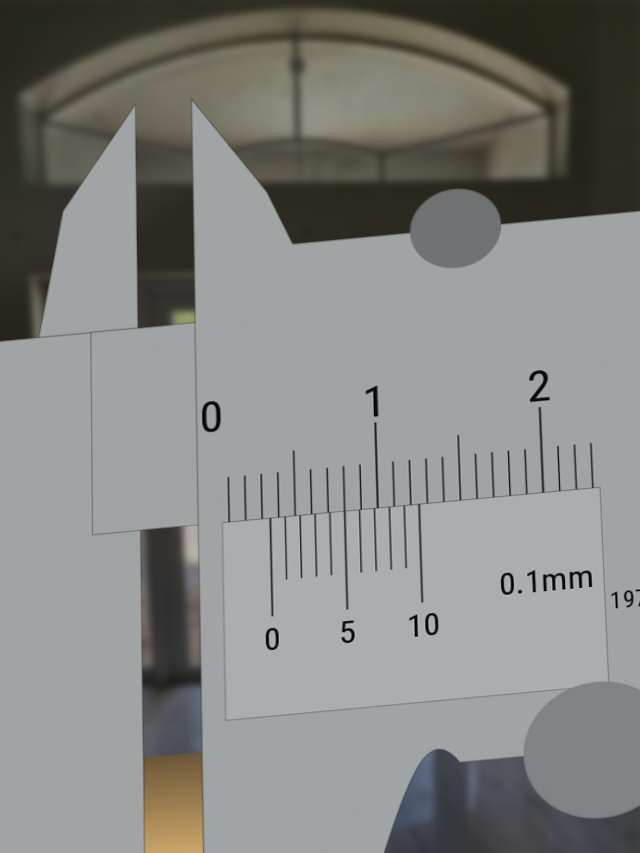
3.5 mm
